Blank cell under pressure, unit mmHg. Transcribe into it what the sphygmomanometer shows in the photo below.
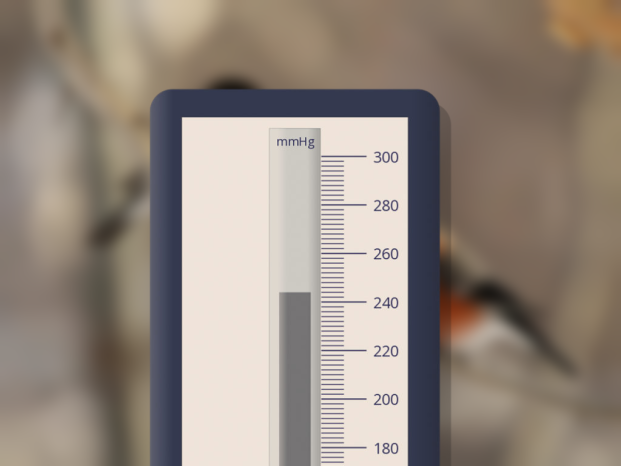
244 mmHg
